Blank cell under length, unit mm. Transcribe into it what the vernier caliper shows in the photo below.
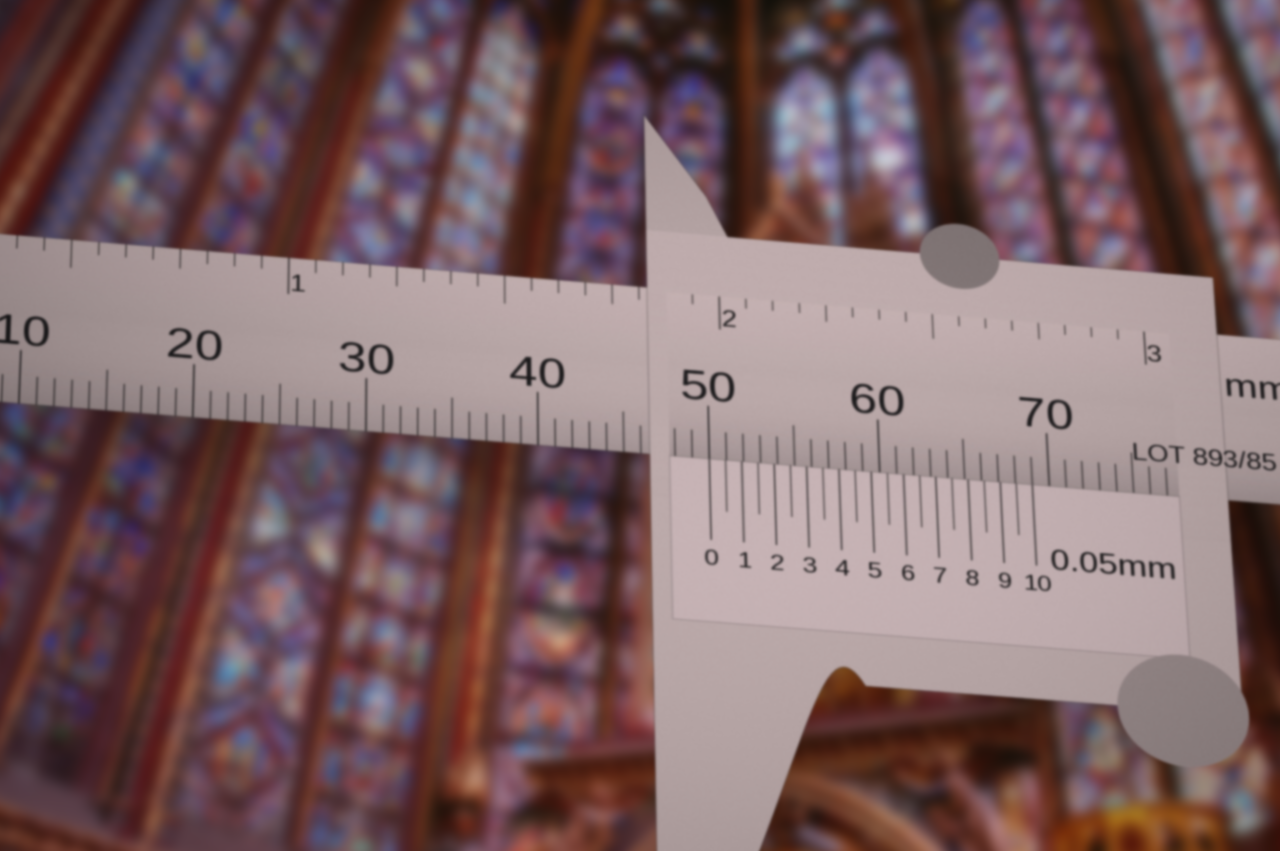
50.0 mm
